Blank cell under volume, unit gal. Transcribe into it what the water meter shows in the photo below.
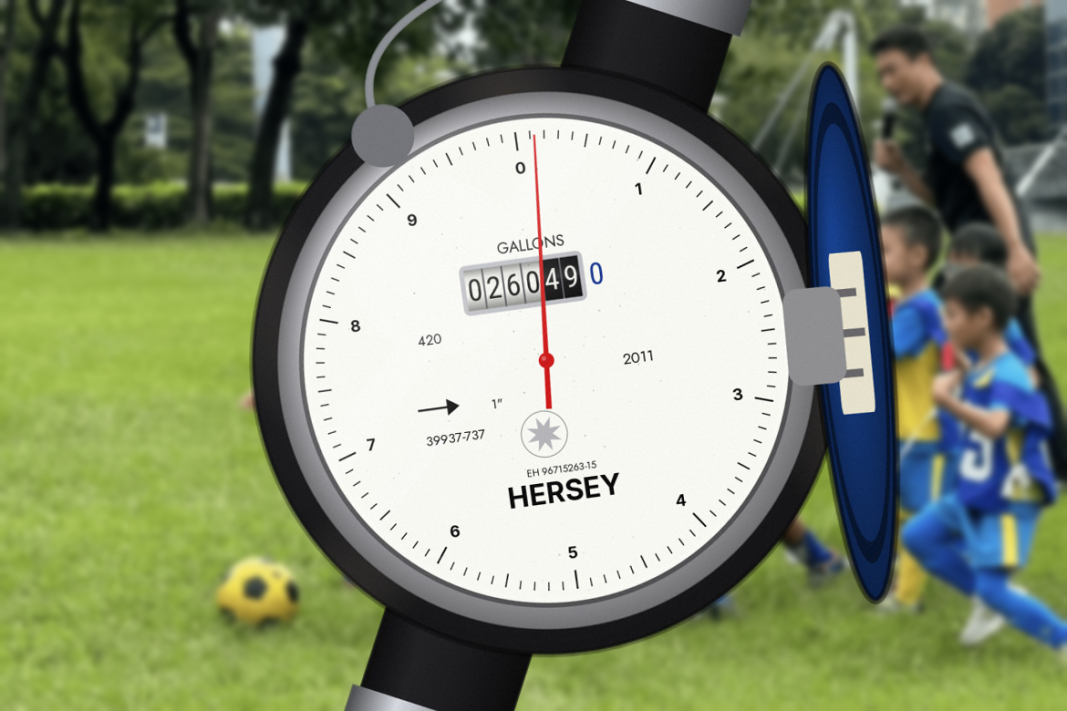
260490.1 gal
